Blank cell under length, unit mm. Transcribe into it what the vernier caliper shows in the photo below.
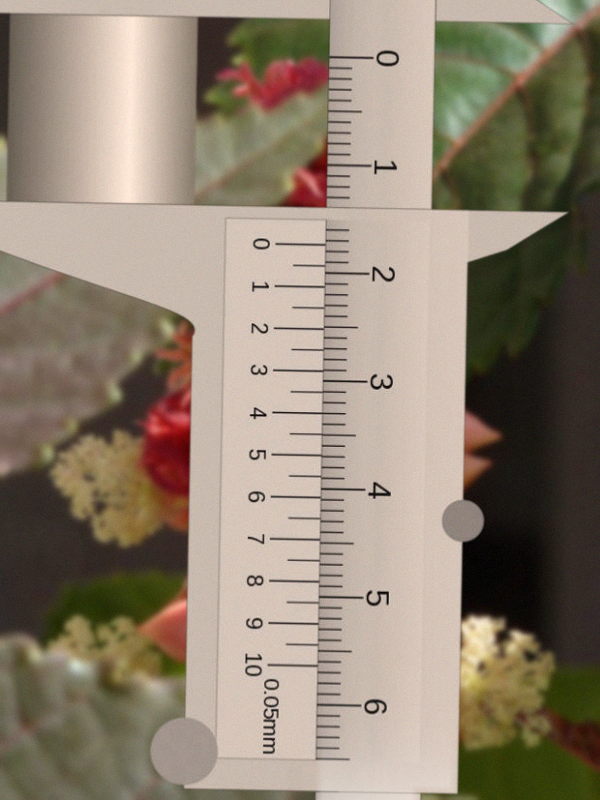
17.4 mm
